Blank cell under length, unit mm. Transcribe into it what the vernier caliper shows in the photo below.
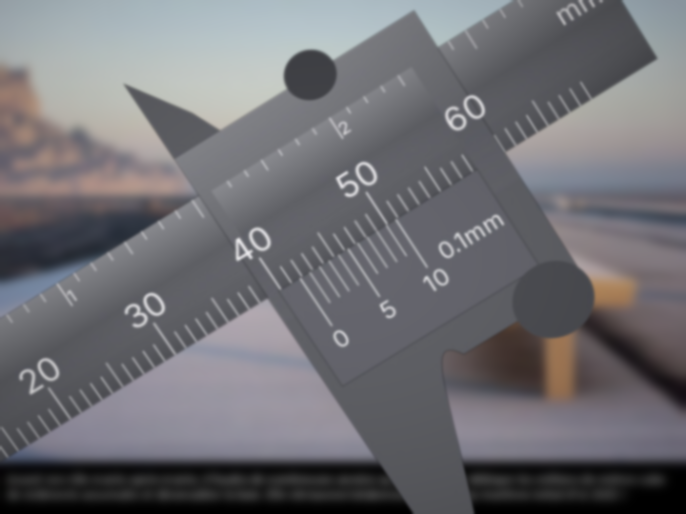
41.8 mm
